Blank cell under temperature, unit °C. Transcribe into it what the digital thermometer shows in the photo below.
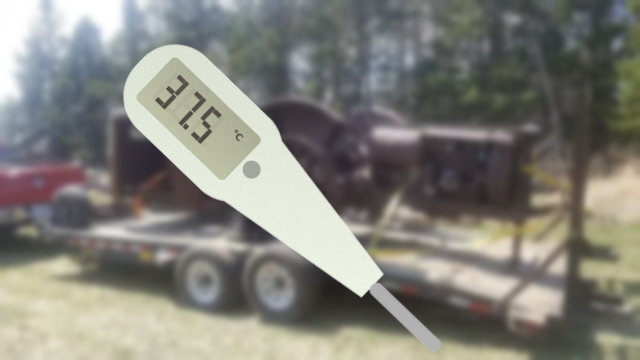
37.5 °C
